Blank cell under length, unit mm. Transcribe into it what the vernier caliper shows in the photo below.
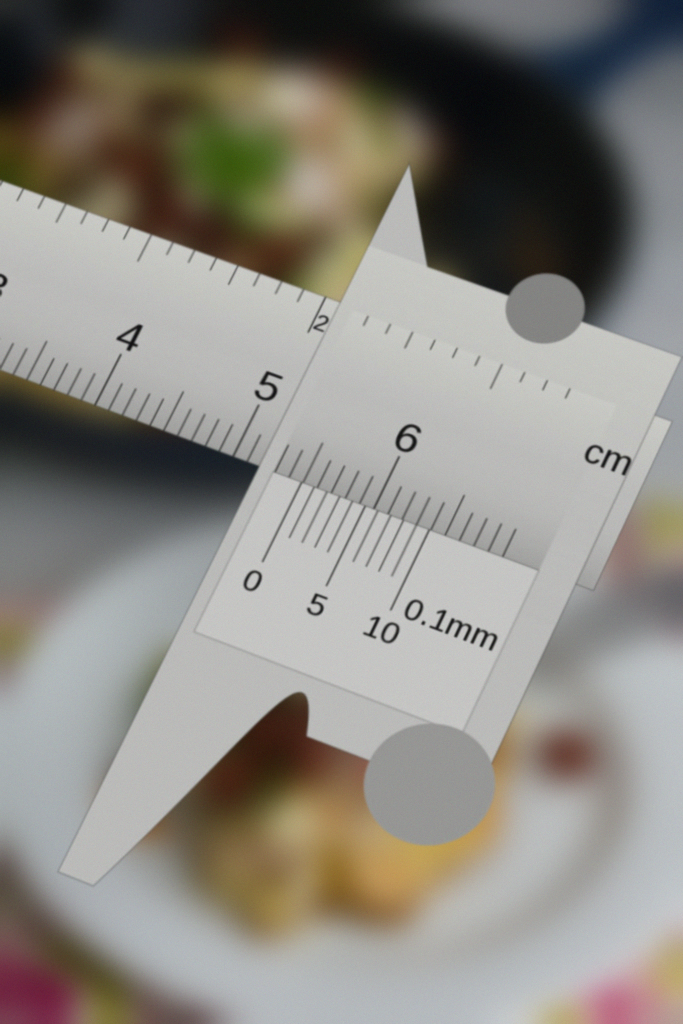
54.9 mm
